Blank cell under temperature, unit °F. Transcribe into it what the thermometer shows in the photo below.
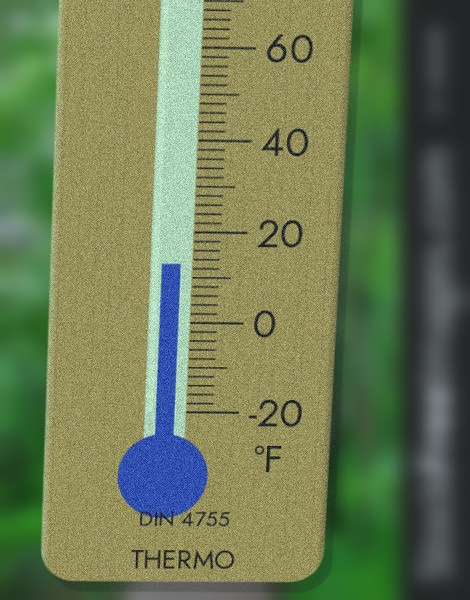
13 °F
